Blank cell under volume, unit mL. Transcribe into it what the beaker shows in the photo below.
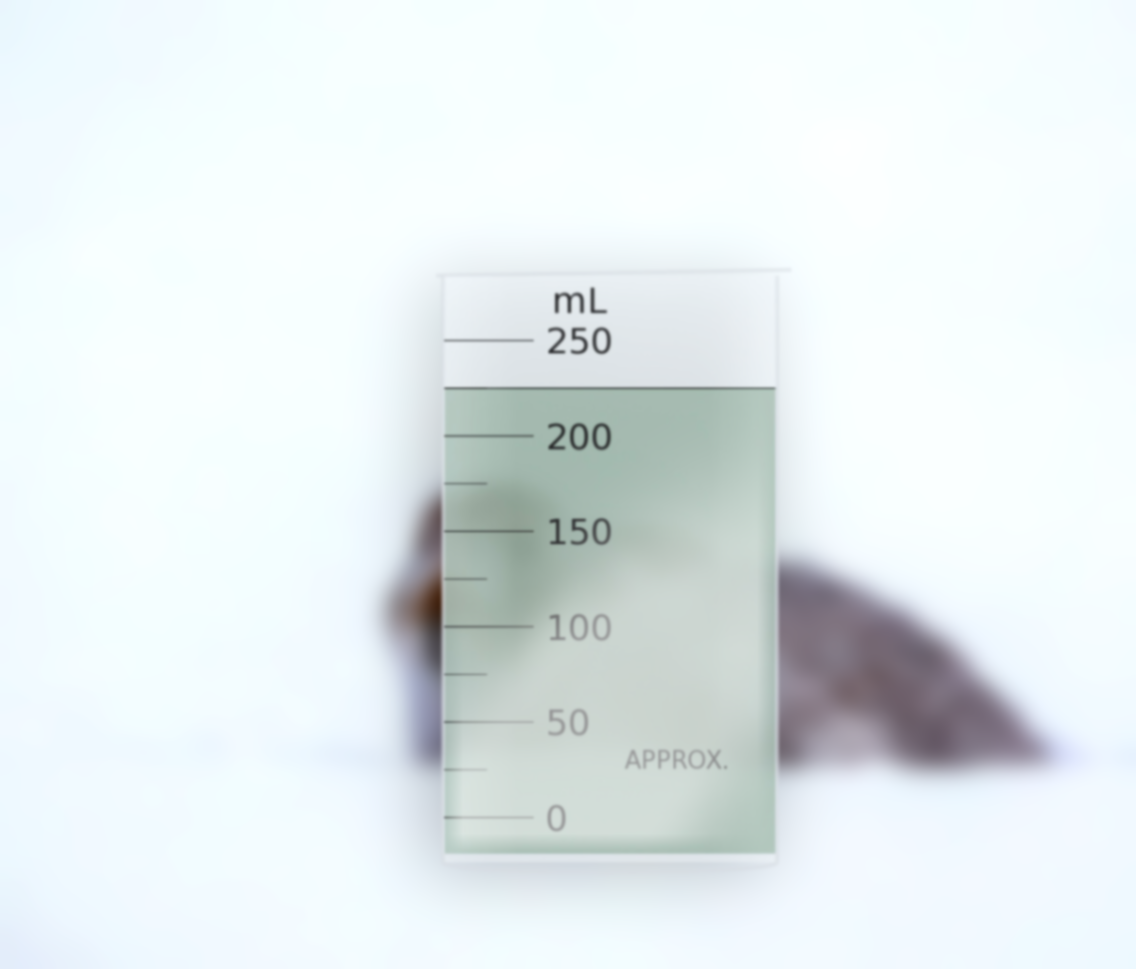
225 mL
